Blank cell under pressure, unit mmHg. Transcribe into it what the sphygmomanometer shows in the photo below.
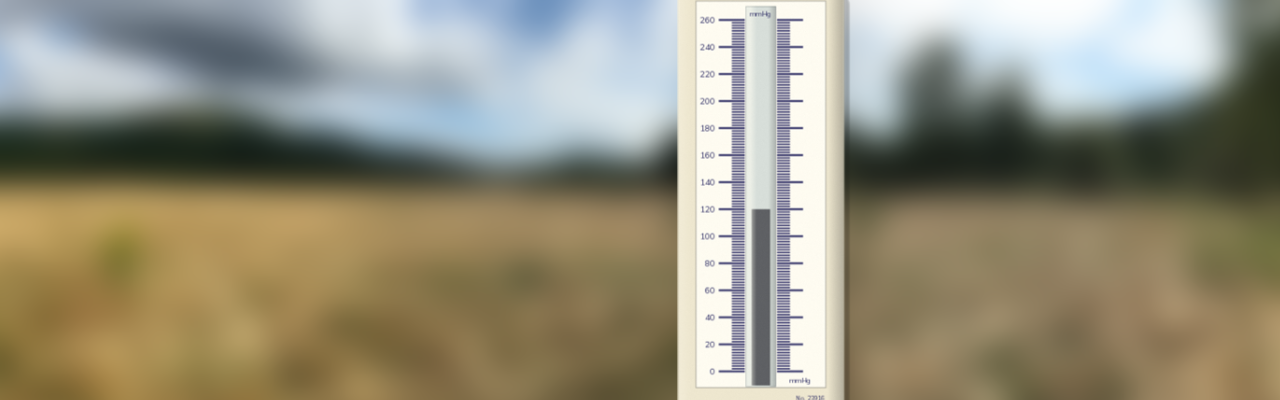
120 mmHg
